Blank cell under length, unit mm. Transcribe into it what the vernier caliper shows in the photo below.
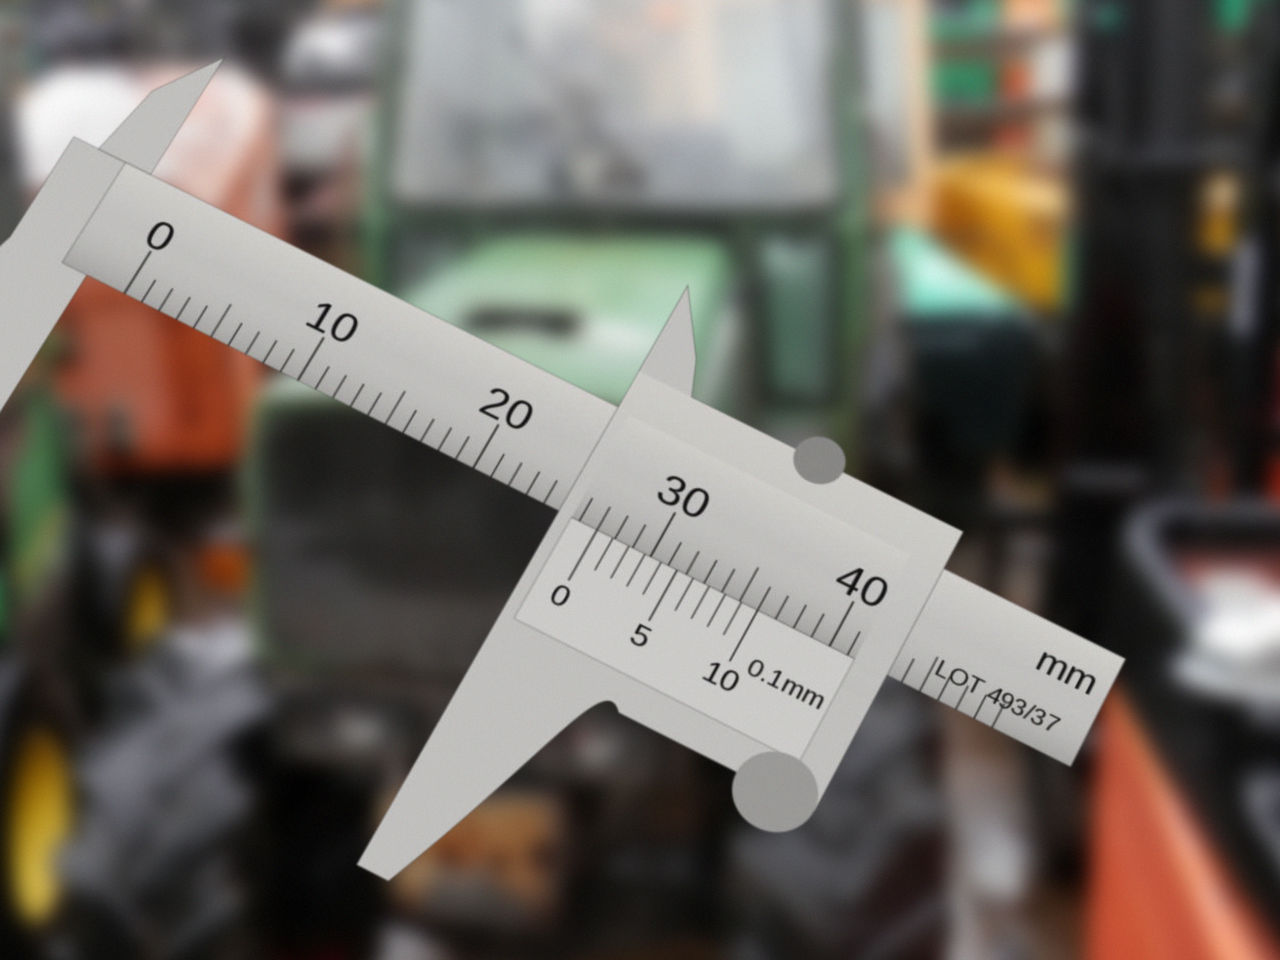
27.0 mm
